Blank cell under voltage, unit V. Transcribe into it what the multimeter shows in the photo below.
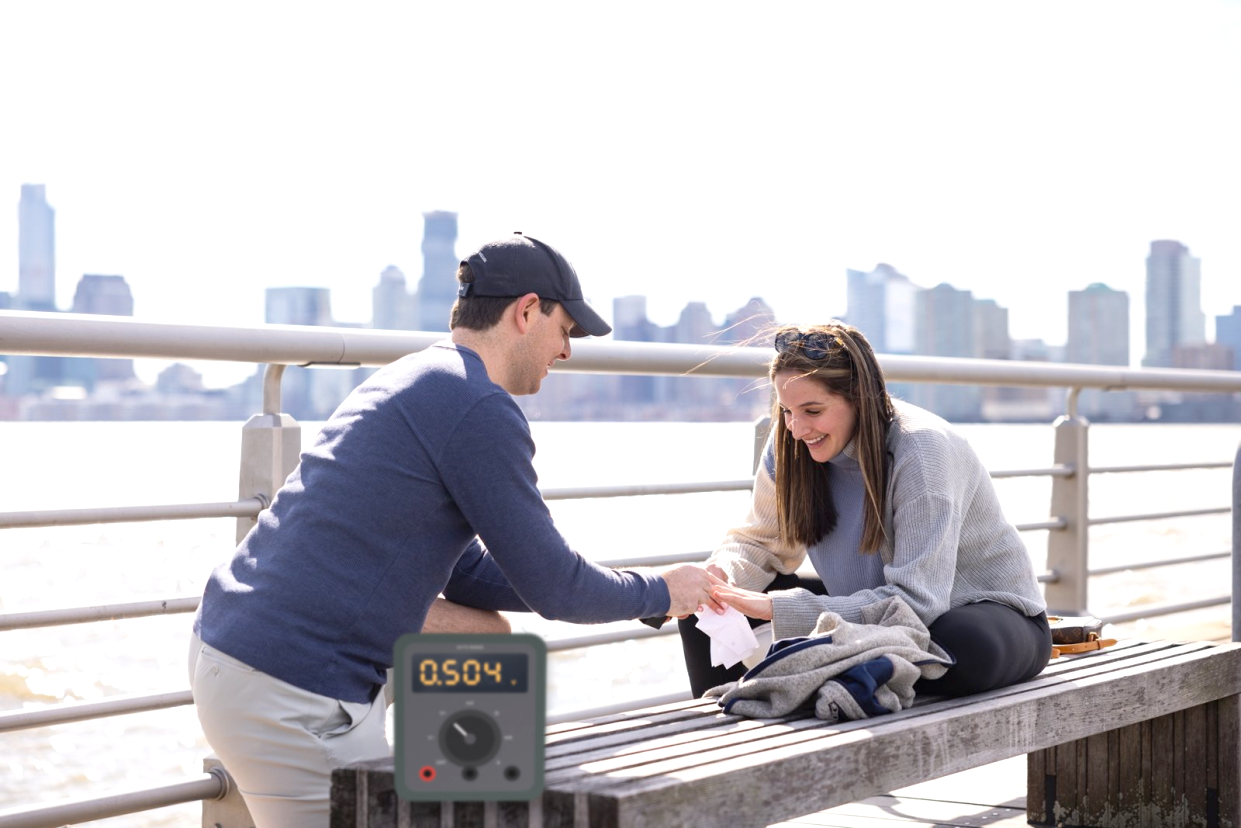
0.504 V
